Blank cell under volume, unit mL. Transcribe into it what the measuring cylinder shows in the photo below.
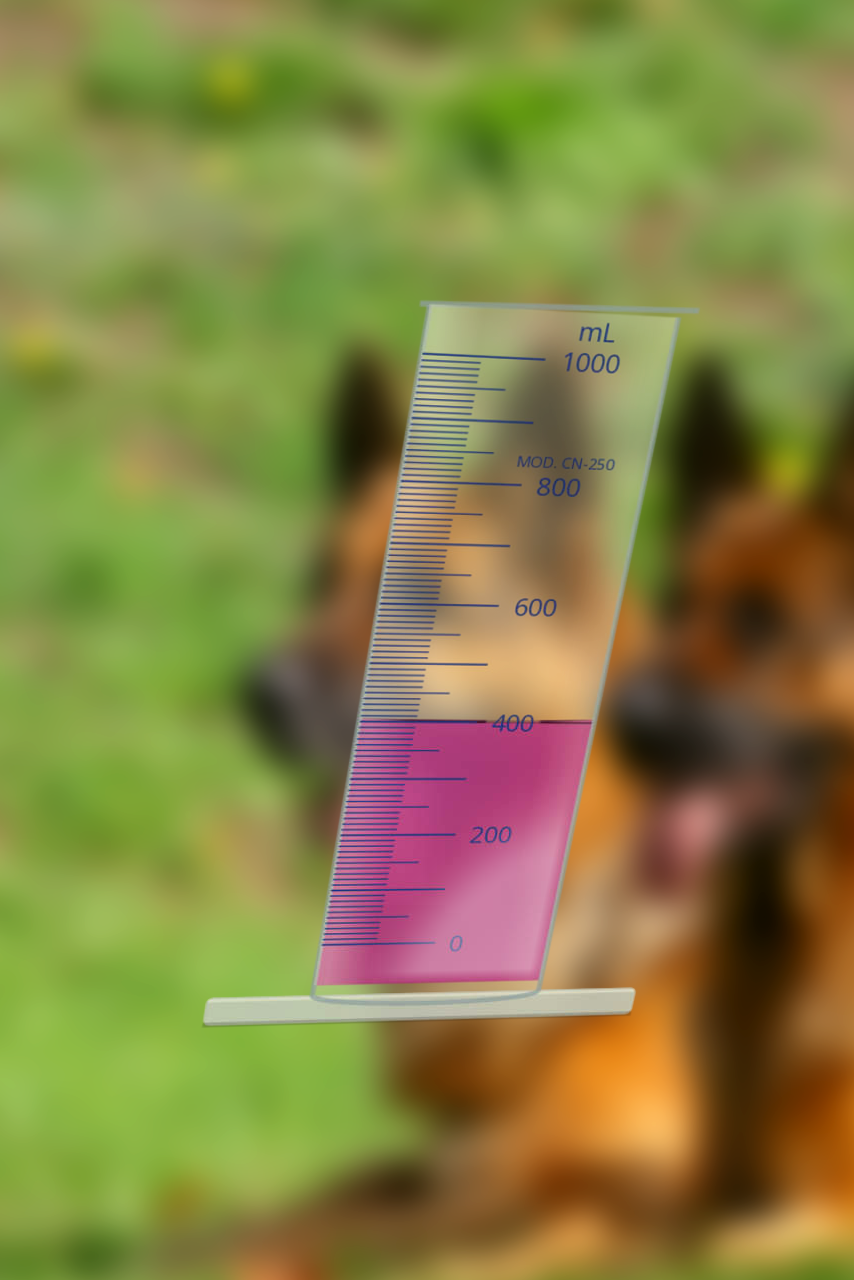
400 mL
